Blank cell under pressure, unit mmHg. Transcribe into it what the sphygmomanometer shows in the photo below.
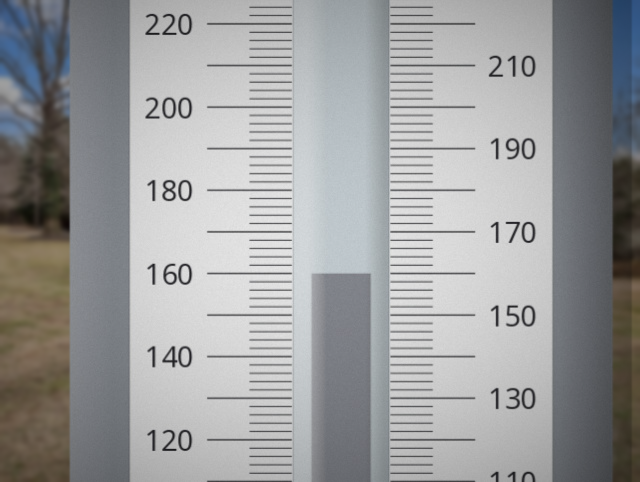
160 mmHg
